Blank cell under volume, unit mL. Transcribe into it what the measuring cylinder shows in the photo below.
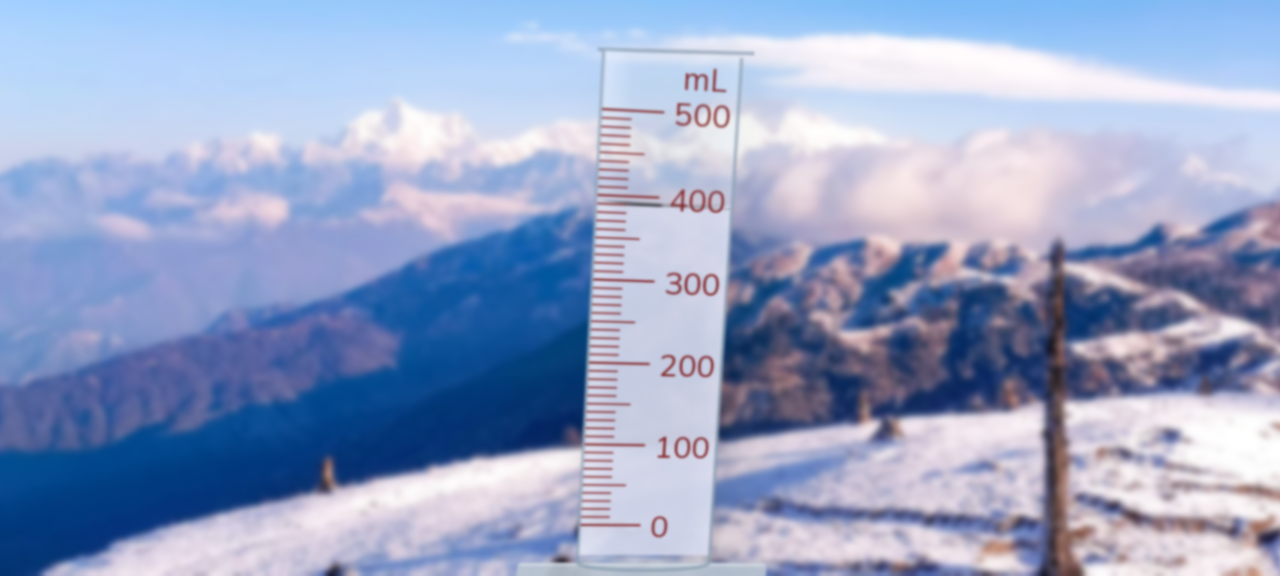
390 mL
